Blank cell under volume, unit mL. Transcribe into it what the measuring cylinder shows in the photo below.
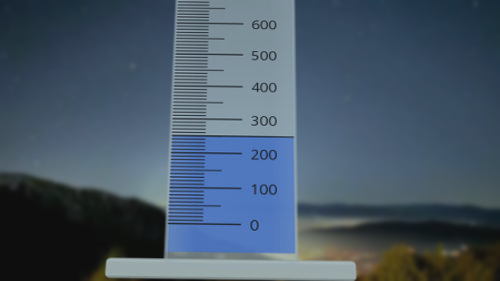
250 mL
